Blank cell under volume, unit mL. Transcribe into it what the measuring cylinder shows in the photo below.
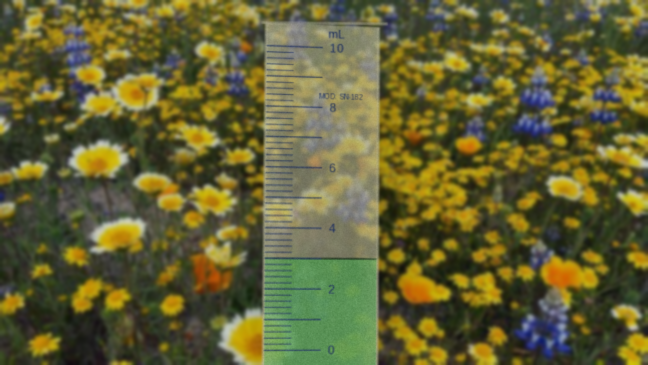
3 mL
